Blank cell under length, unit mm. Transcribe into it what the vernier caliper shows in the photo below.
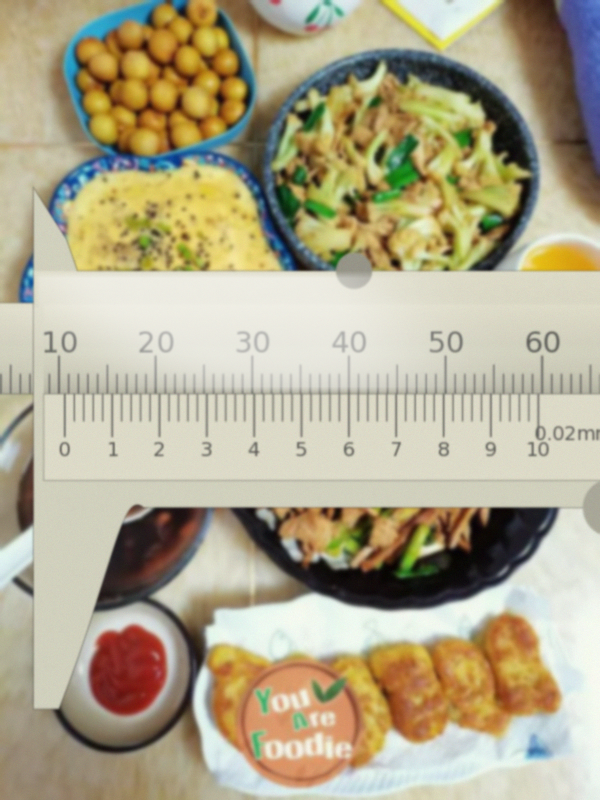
10.6 mm
